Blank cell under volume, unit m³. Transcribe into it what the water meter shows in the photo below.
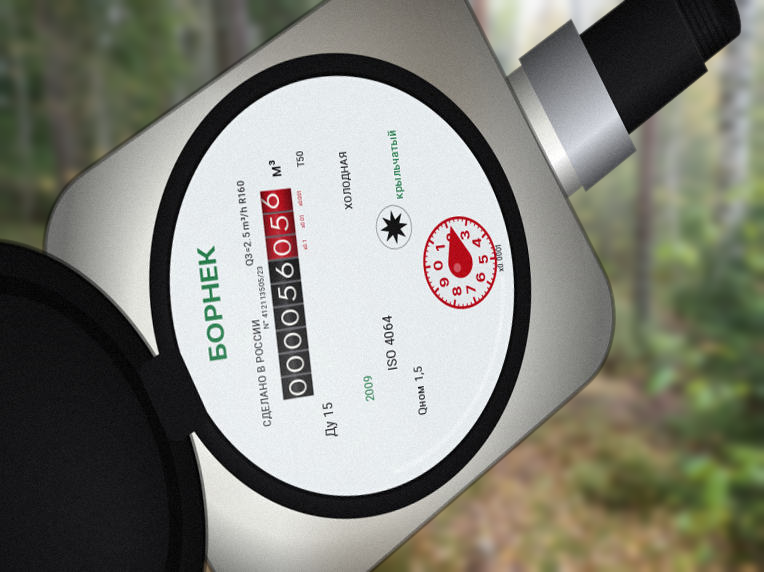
56.0562 m³
